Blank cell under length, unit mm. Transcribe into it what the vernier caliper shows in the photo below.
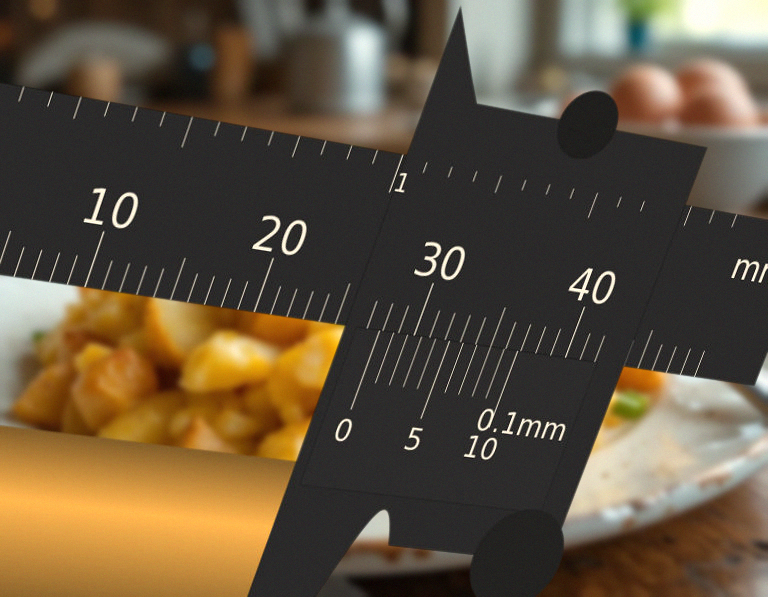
27.8 mm
